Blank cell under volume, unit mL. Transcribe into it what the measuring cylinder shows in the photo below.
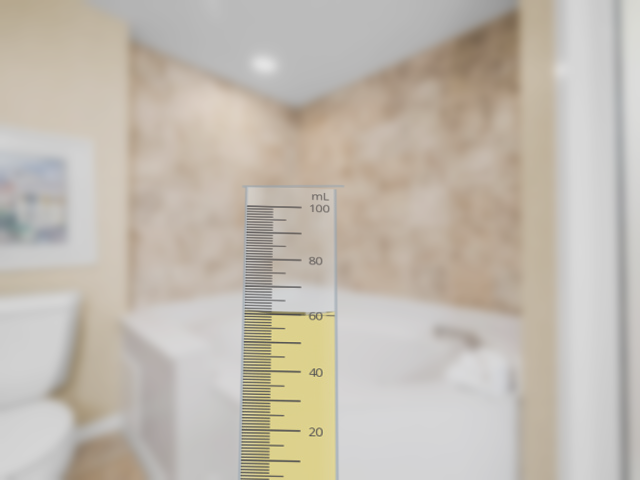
60 mL
